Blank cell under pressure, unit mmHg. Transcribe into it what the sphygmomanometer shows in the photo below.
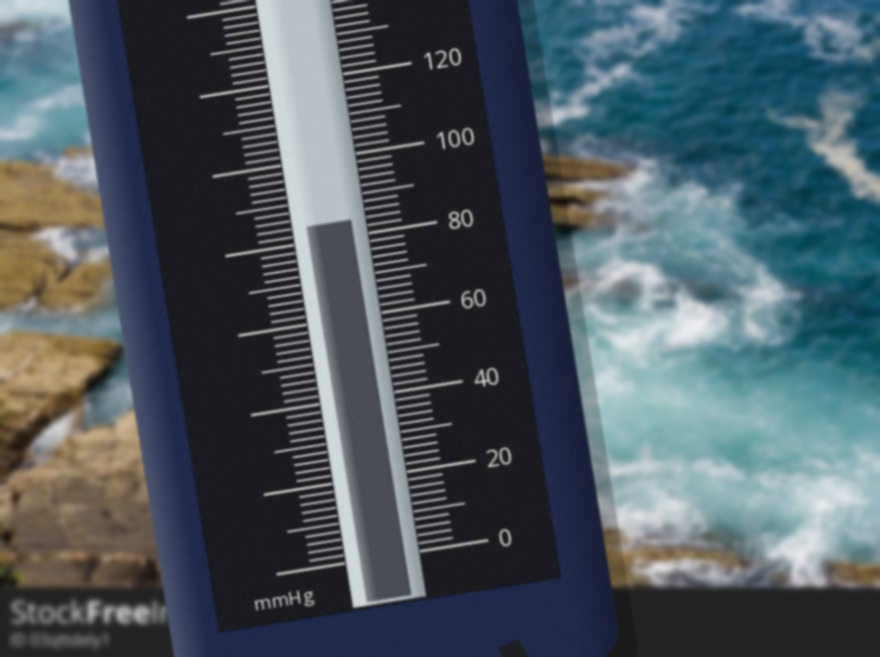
84 mmHg
